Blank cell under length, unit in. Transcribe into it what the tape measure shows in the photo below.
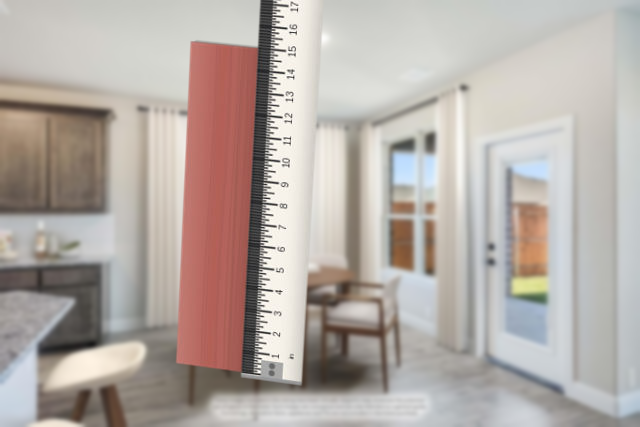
15 in
